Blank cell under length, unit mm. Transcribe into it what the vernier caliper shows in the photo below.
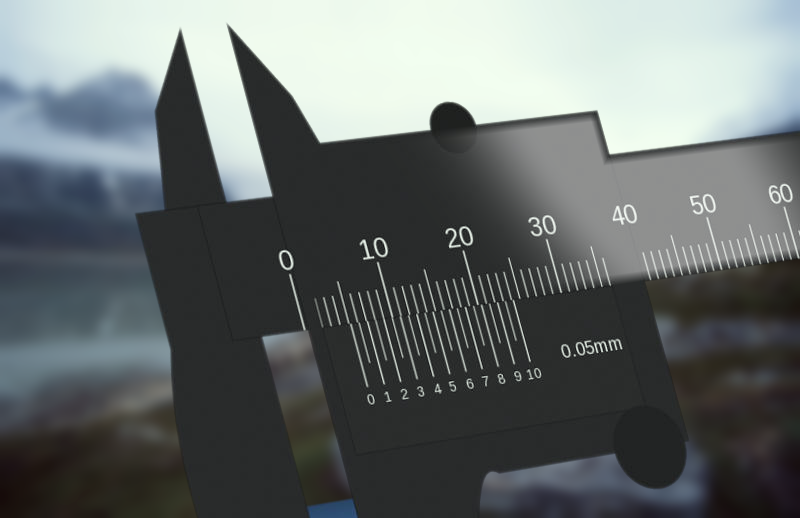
5.2 mm
